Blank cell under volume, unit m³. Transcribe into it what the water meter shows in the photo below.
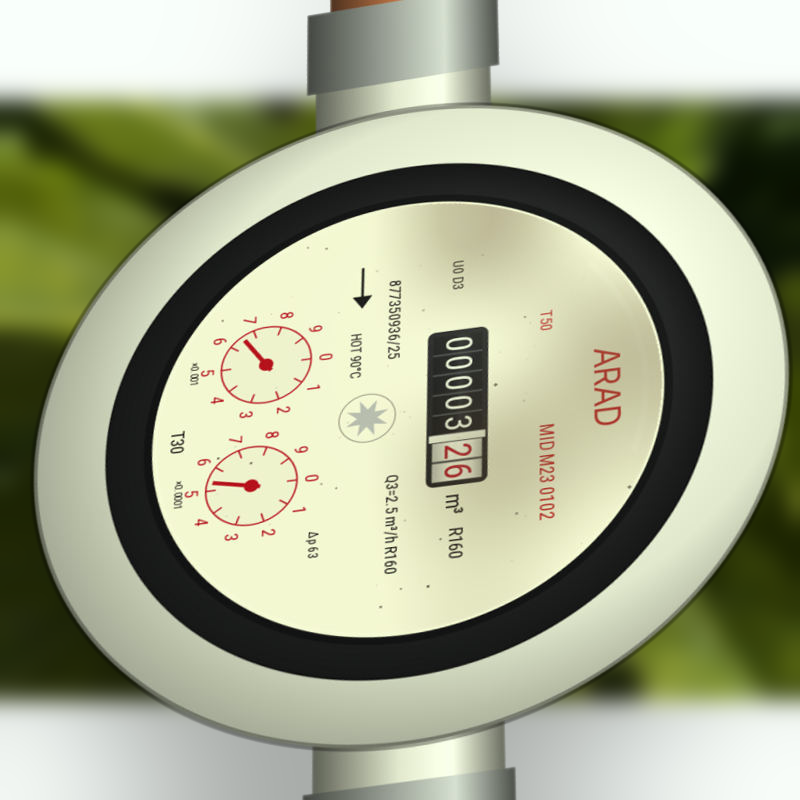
3.2665 m³
